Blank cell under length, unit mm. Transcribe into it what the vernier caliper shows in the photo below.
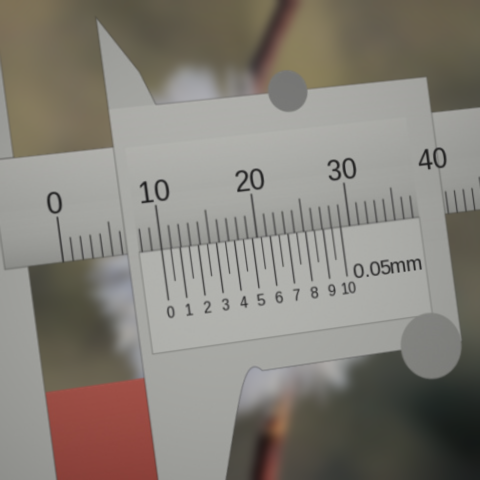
10.0 mm
